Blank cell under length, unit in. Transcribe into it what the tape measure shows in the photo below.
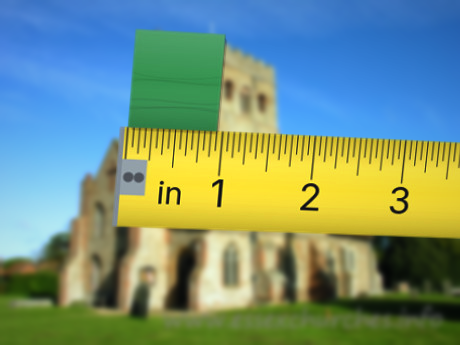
0.9375 in
